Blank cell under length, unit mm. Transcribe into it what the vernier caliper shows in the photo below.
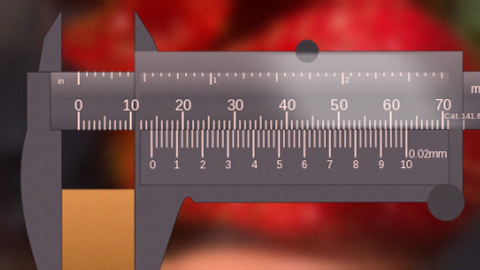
14.0 mm
